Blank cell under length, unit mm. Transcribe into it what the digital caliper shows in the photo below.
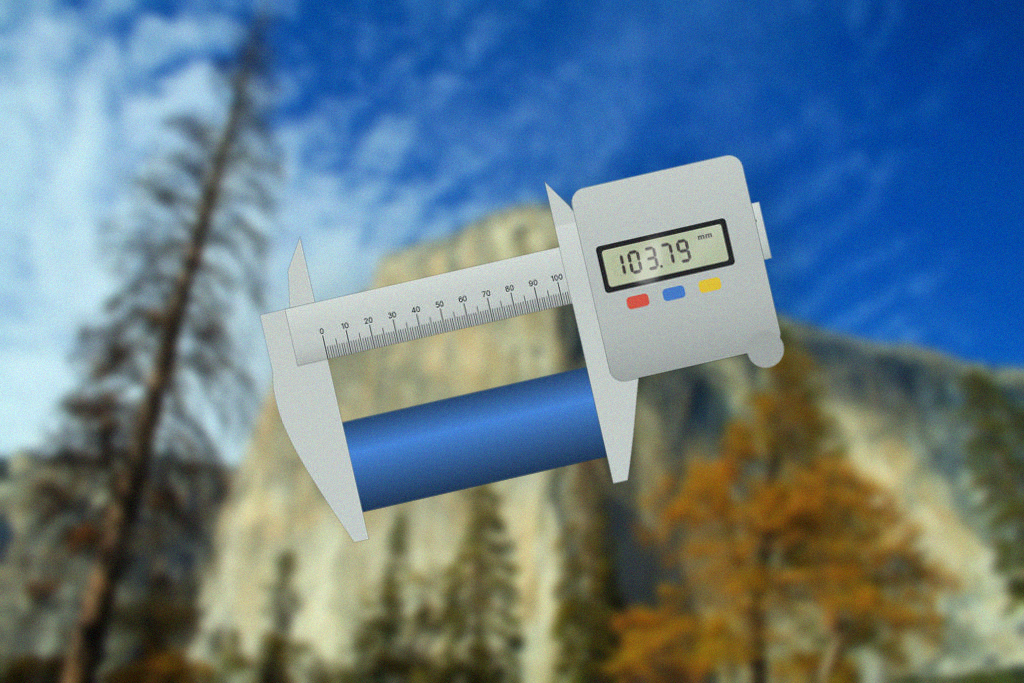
103.79 mm
